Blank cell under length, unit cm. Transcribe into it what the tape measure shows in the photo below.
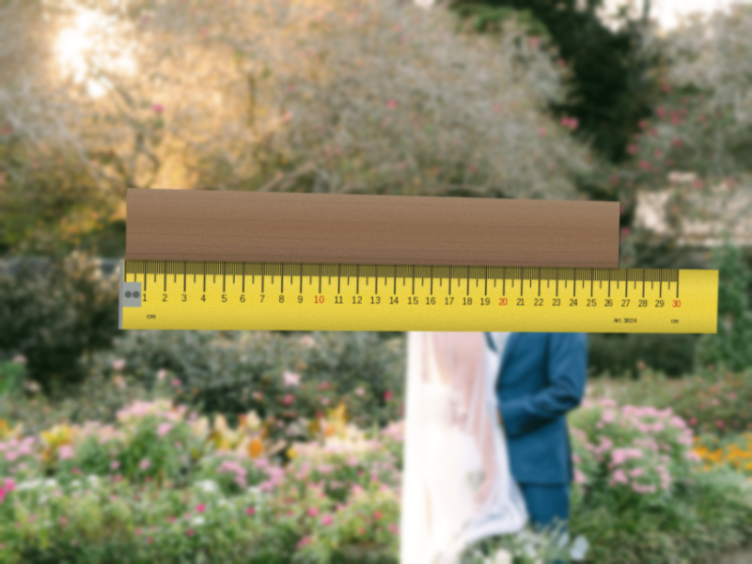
26.5 cm
